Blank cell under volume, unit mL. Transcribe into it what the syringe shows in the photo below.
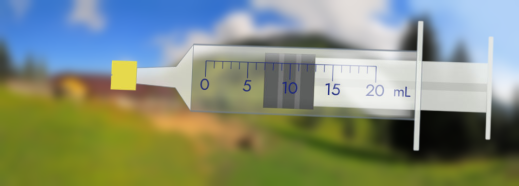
7 mL
